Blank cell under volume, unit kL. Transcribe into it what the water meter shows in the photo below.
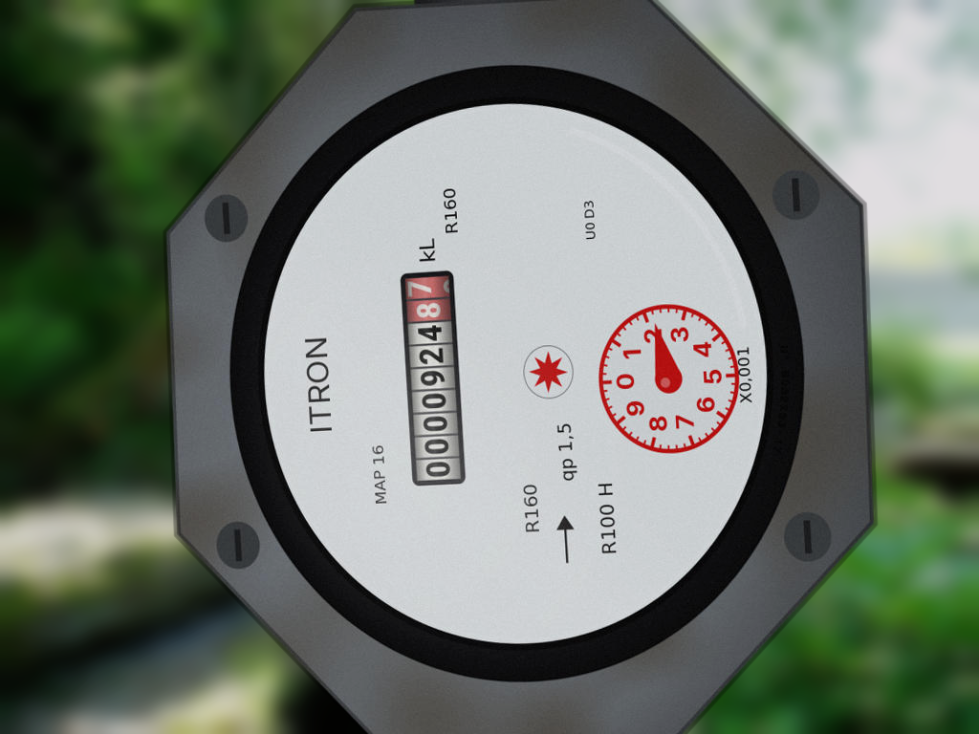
924.872 kL
